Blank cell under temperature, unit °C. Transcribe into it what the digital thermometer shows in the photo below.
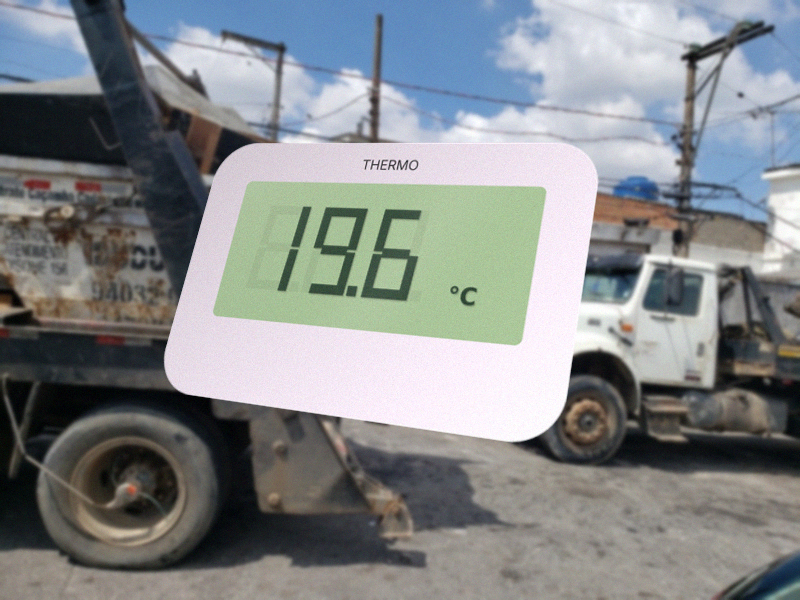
19.6 °C
